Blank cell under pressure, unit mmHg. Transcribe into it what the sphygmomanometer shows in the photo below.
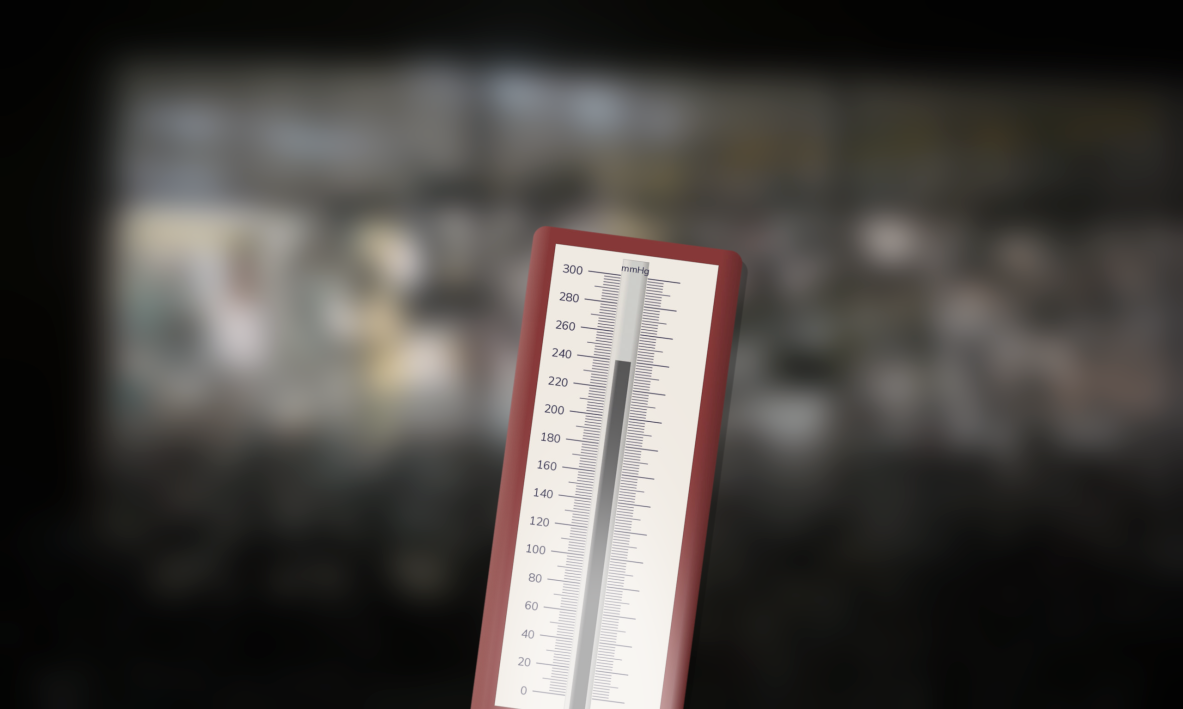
240 mmHg
